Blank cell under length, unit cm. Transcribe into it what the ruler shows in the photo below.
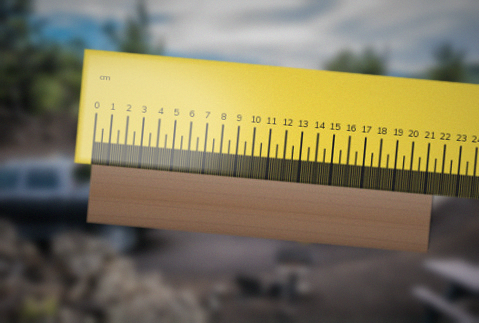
21.5 cm
